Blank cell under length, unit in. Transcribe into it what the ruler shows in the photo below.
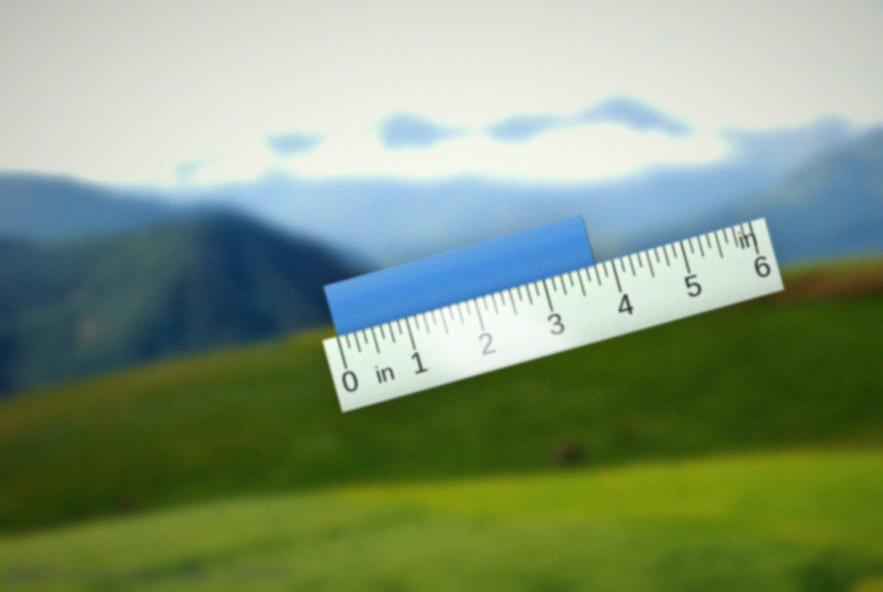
3.75 in
